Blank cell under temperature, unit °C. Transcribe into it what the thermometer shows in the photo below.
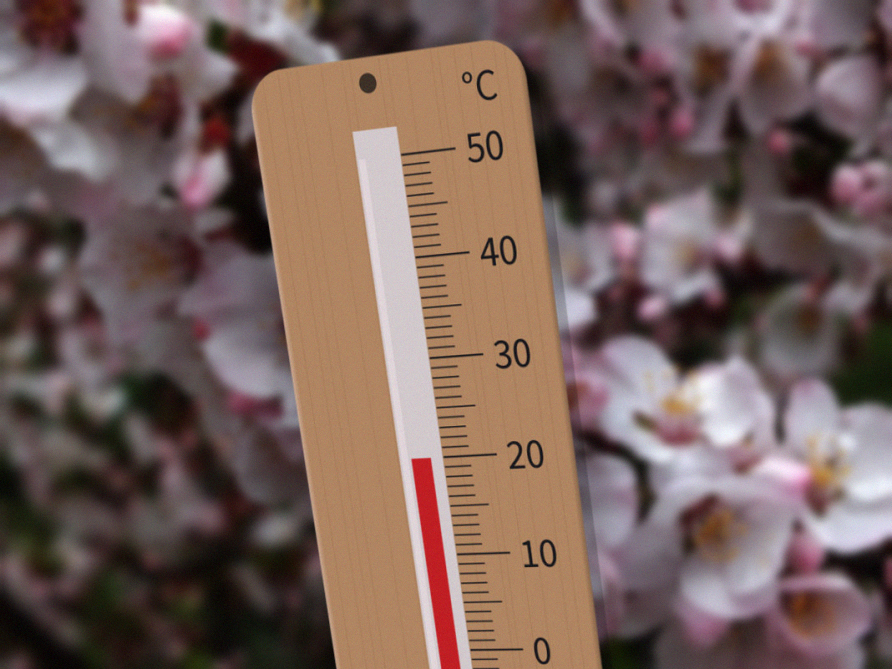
20 °C
